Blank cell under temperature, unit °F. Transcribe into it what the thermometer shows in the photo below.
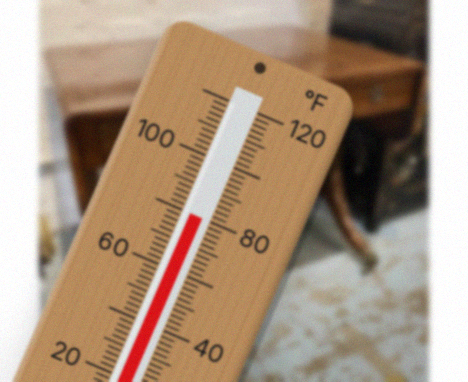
80 °F
